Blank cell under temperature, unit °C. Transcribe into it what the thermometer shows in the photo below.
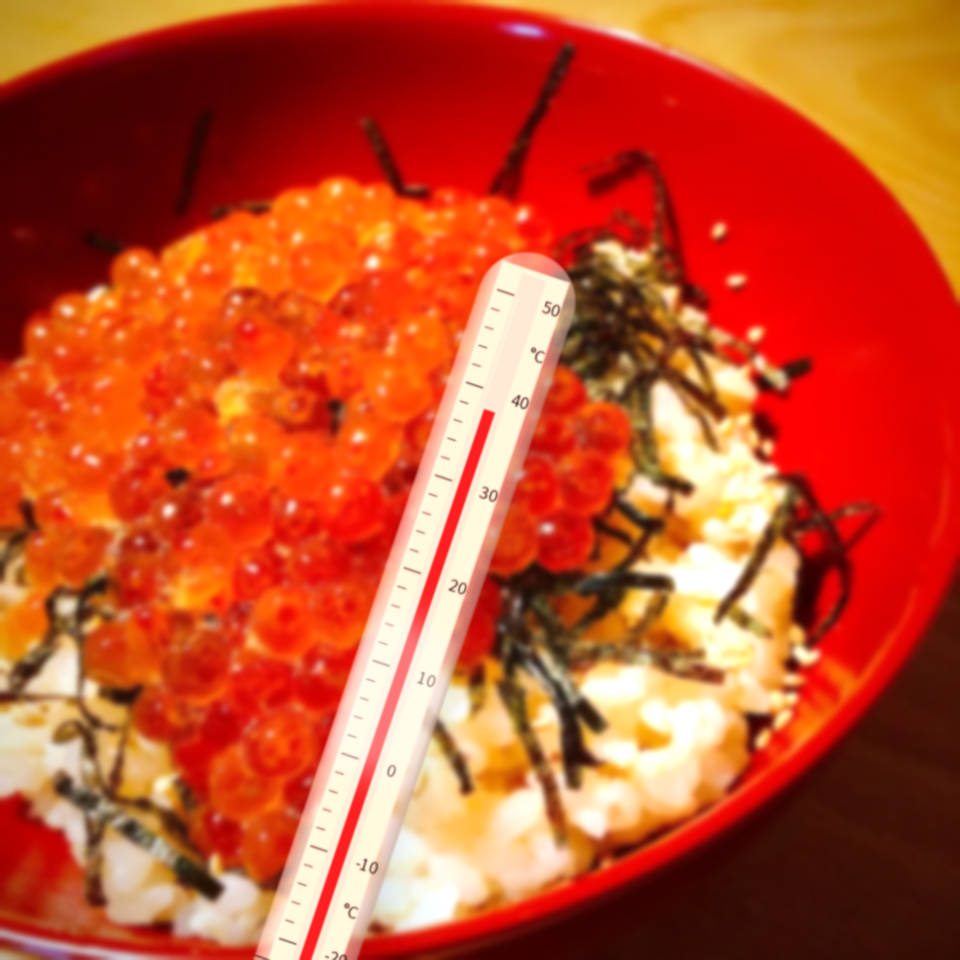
38 °C
